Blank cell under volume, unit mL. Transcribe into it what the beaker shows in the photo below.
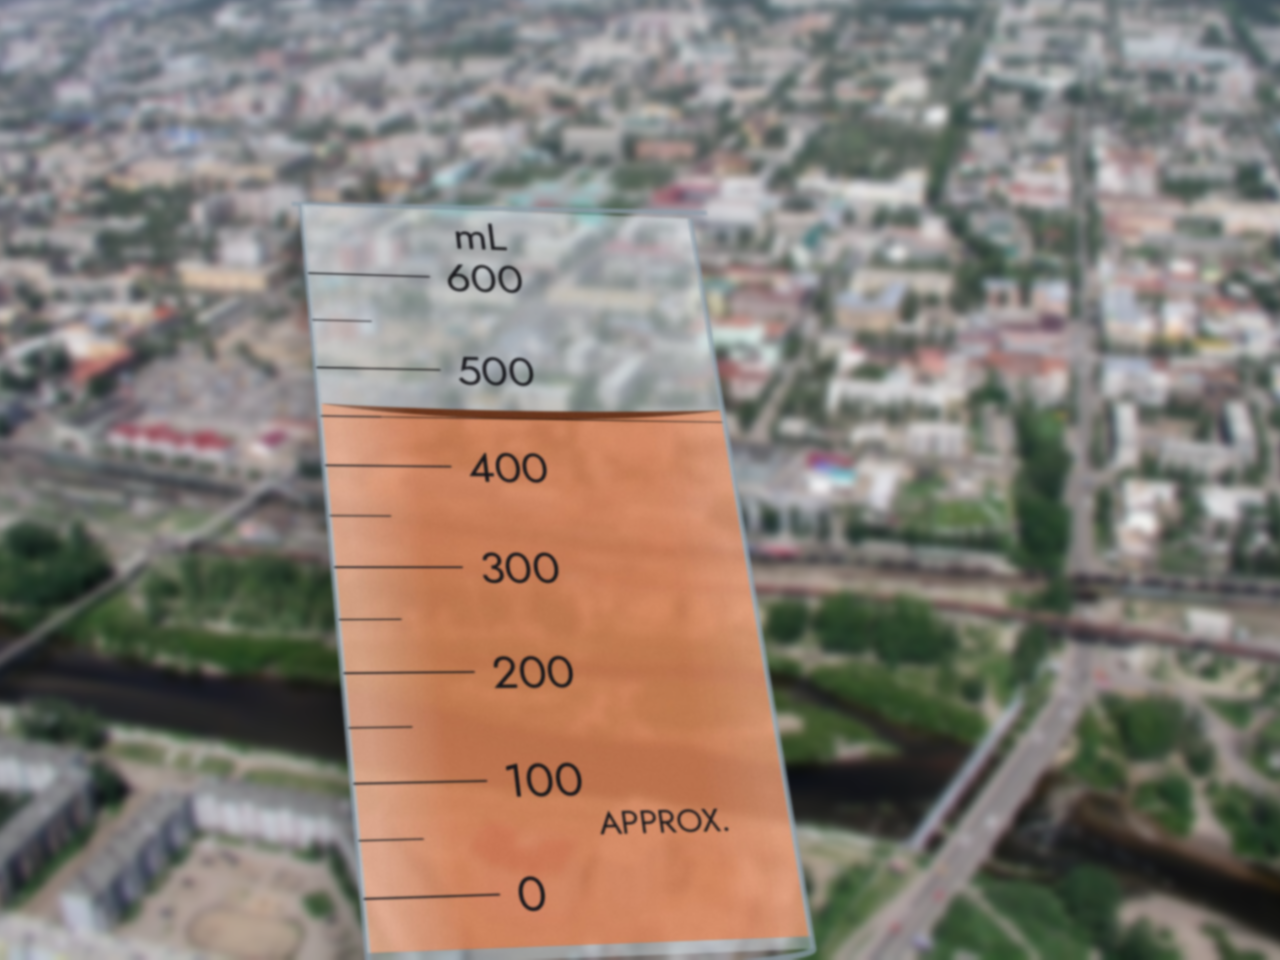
450 mL
